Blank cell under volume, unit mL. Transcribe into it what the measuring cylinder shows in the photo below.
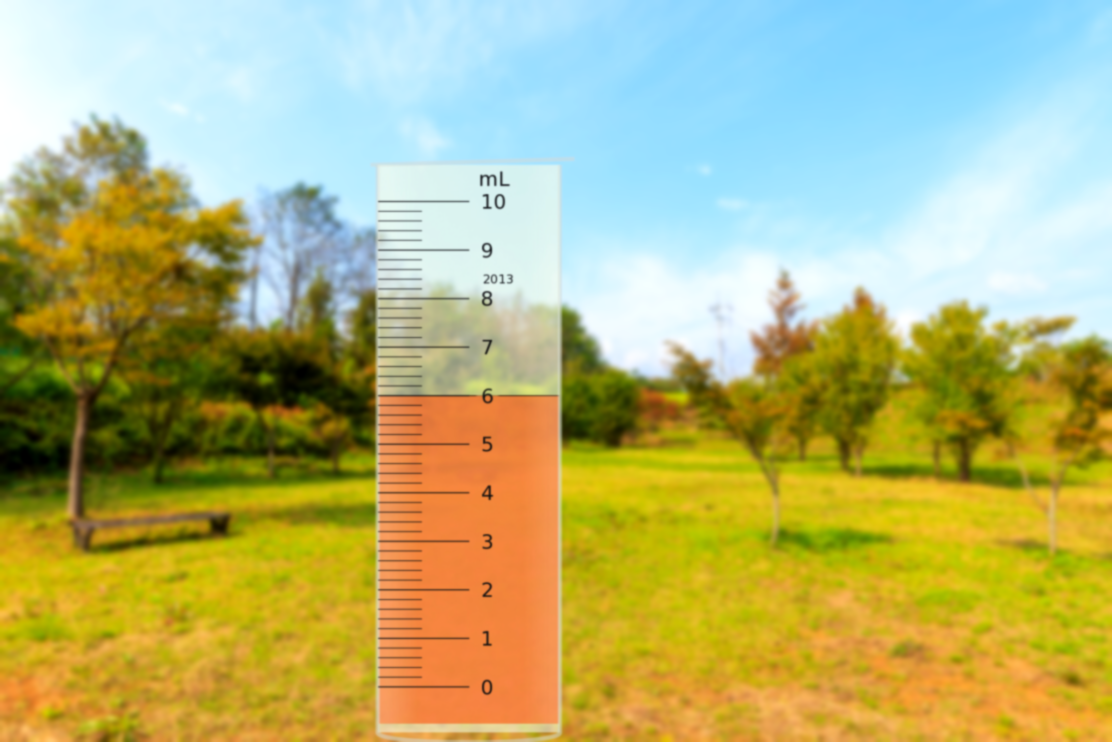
6 mL
